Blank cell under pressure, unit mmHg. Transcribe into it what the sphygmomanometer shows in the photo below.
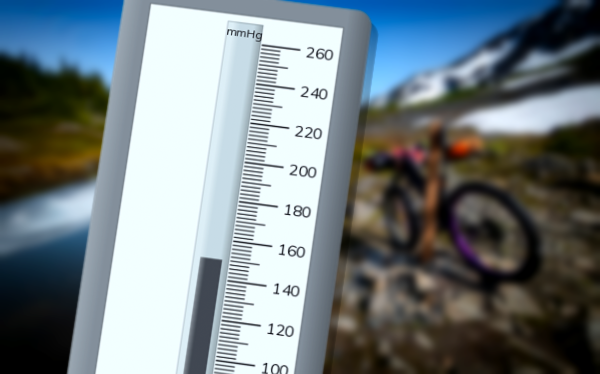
150 mmHg
